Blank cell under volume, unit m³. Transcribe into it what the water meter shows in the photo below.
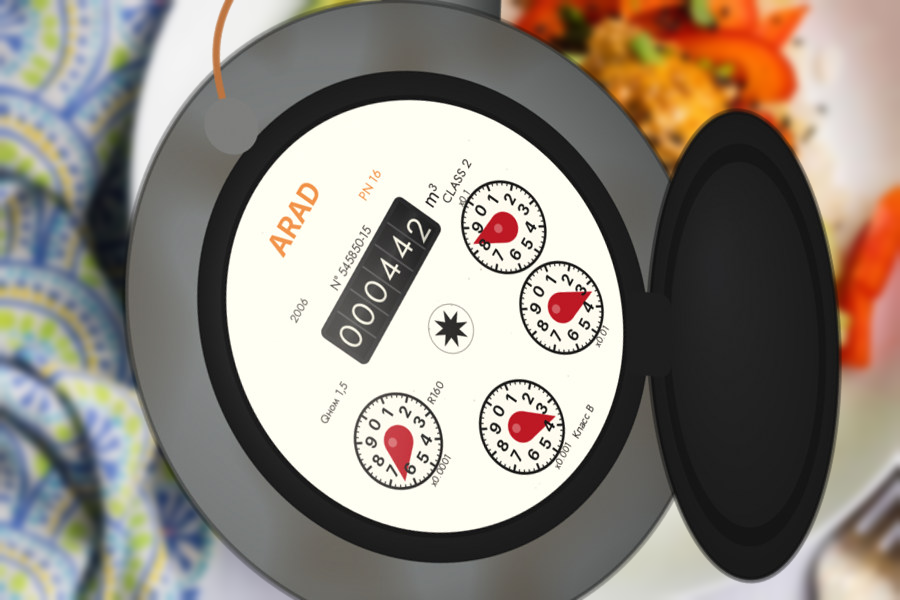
441.8336 m³
